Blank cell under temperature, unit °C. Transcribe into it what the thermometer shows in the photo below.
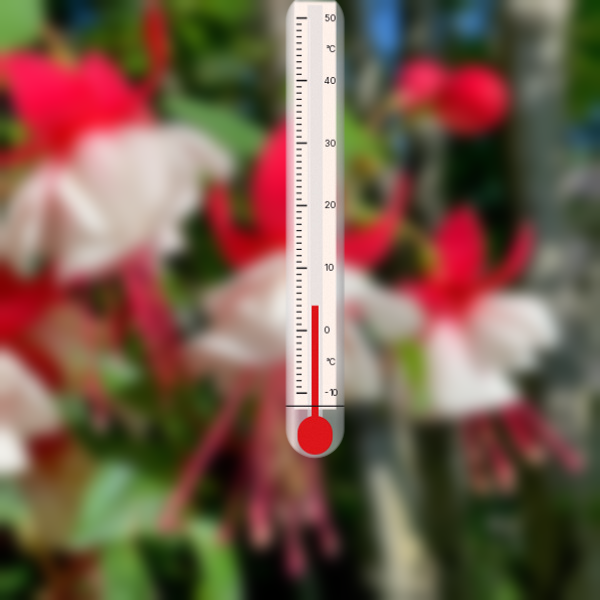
4 °C
